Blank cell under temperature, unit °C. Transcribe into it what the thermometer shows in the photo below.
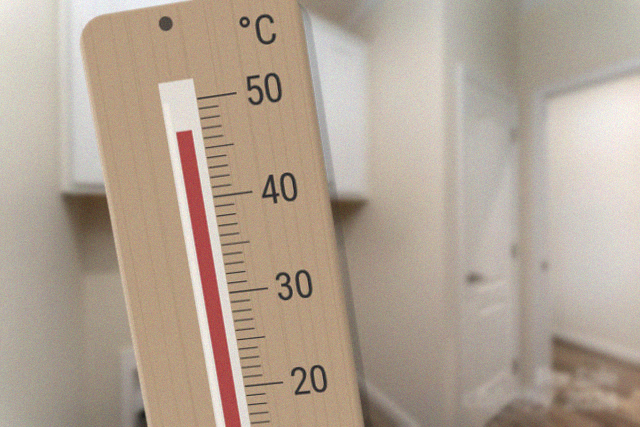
47 °C
